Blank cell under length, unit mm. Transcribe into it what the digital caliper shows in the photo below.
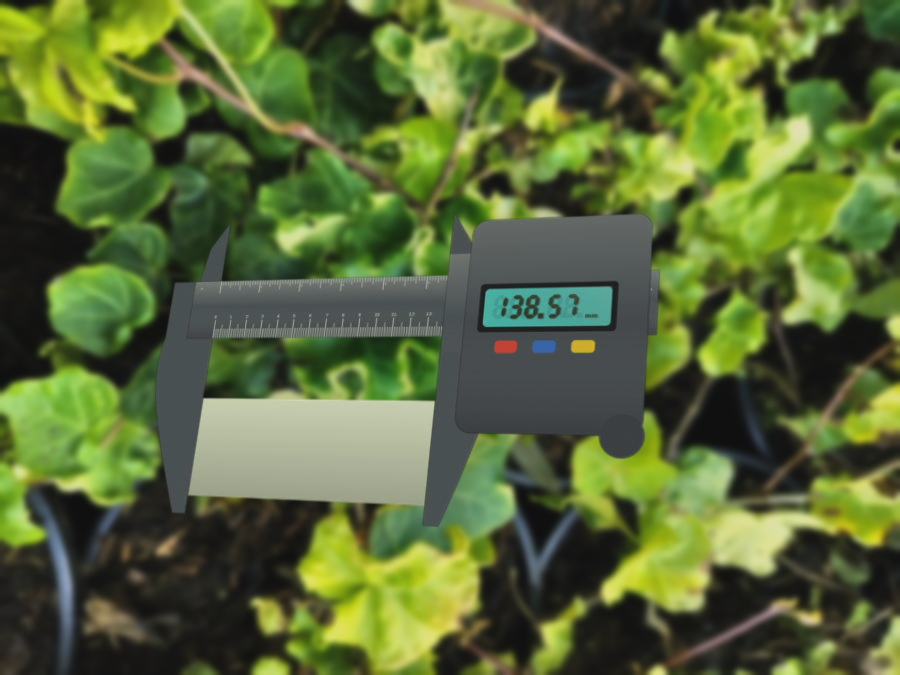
138.57 mm
